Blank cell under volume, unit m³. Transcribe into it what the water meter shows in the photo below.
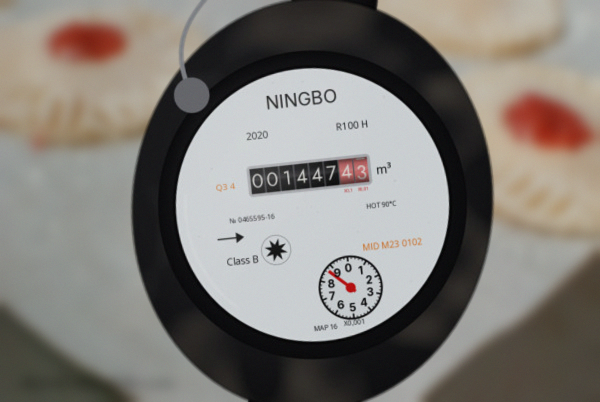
1447.428 m³
